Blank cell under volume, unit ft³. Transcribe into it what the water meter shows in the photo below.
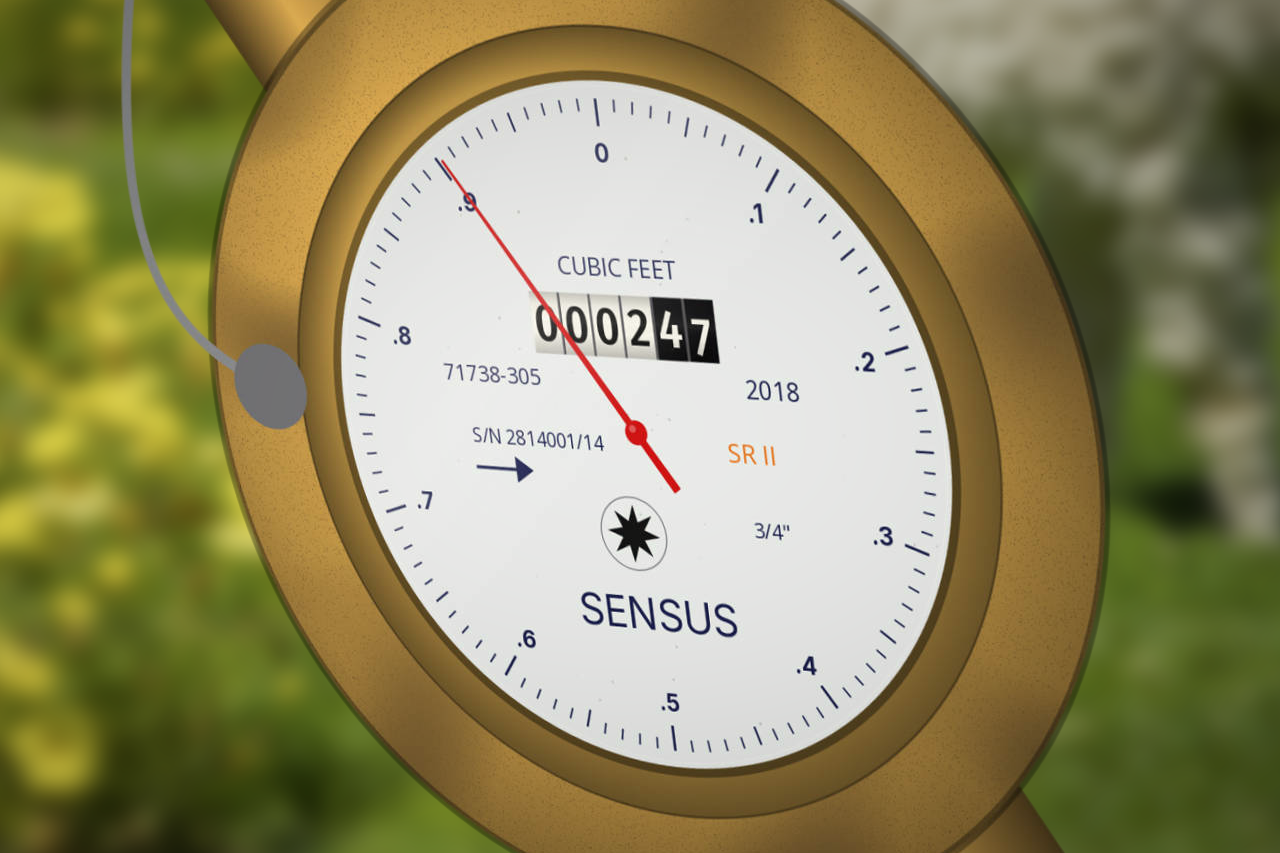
246.90 ft³
